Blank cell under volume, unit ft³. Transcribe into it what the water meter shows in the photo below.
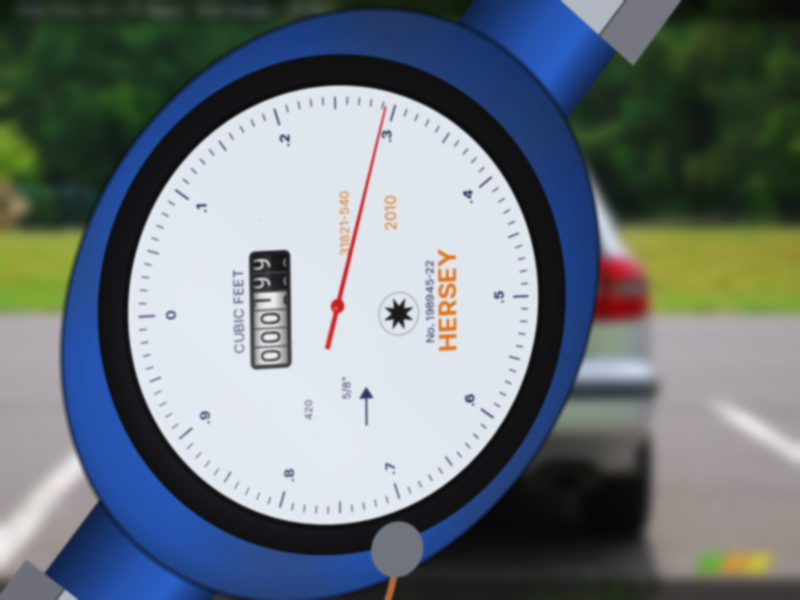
199.29 ft³
